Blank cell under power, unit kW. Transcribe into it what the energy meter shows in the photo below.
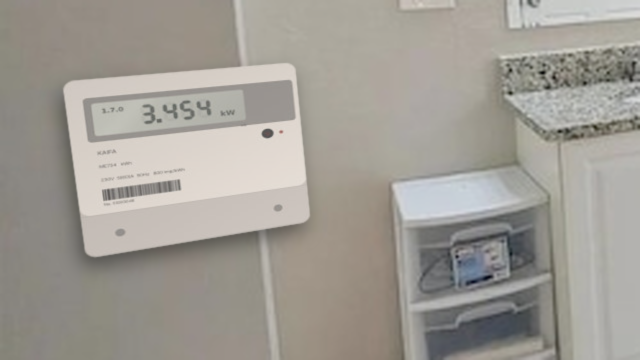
3.454 kW
